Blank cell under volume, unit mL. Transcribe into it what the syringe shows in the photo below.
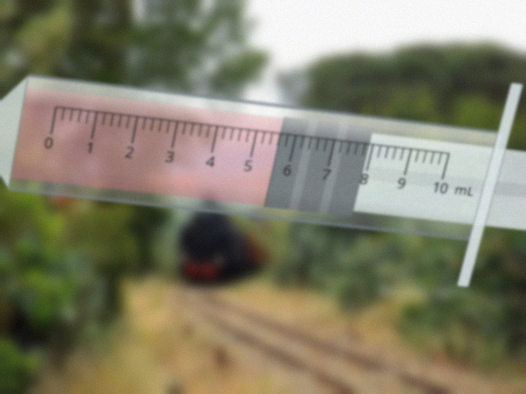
5.6 mL
